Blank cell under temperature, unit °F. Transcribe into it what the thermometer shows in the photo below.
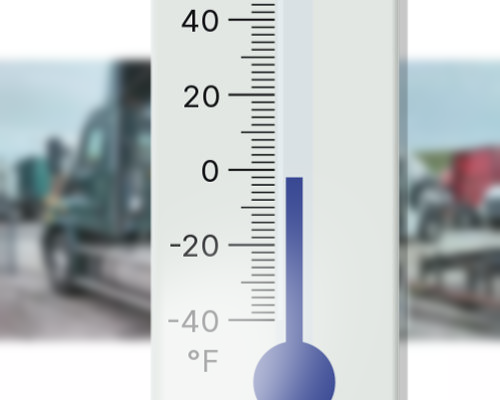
-2 °F
